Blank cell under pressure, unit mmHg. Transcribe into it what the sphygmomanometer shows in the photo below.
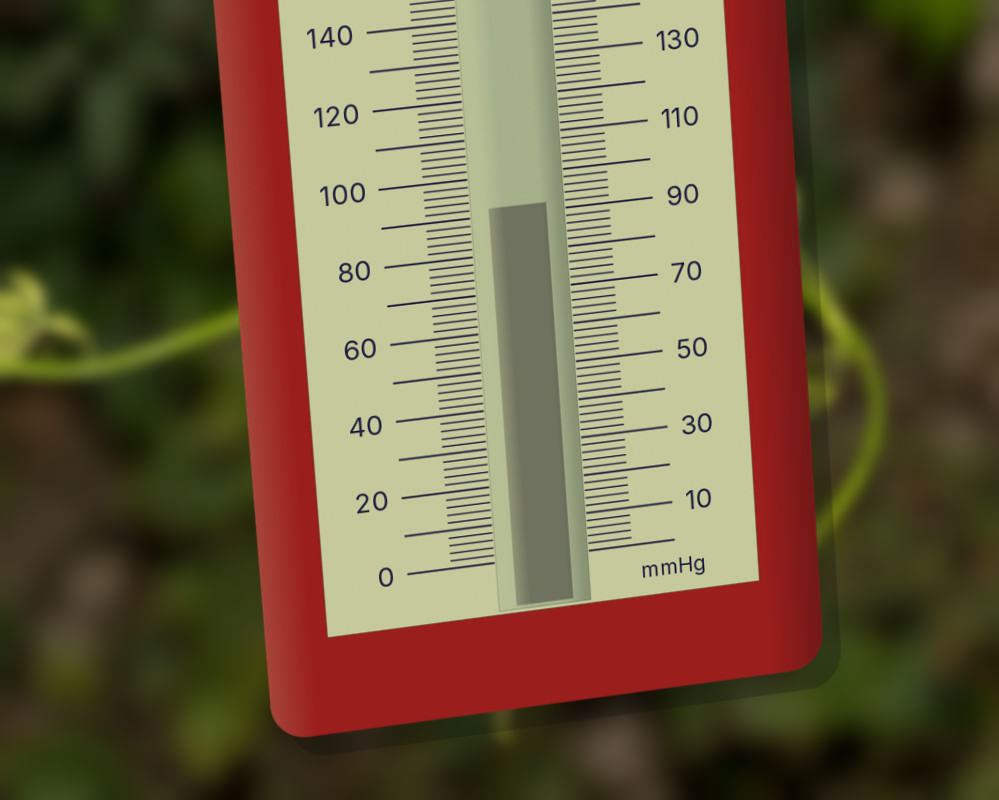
92 mmHg
